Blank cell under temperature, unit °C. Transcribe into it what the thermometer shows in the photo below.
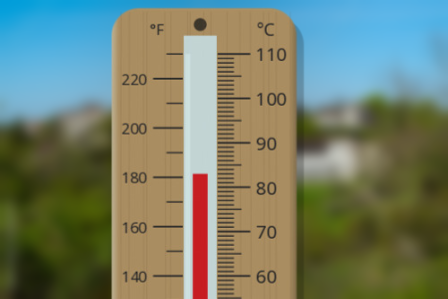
83 °C
